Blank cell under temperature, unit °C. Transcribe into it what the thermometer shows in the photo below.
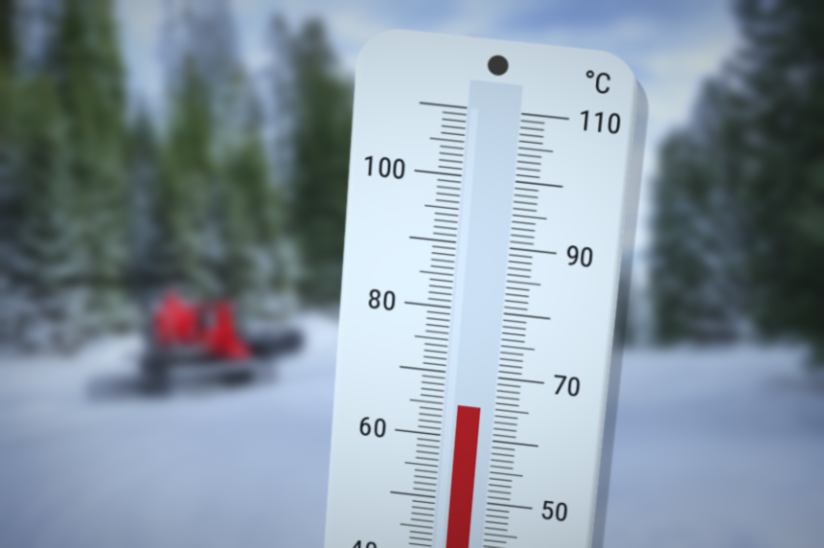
65 °C
